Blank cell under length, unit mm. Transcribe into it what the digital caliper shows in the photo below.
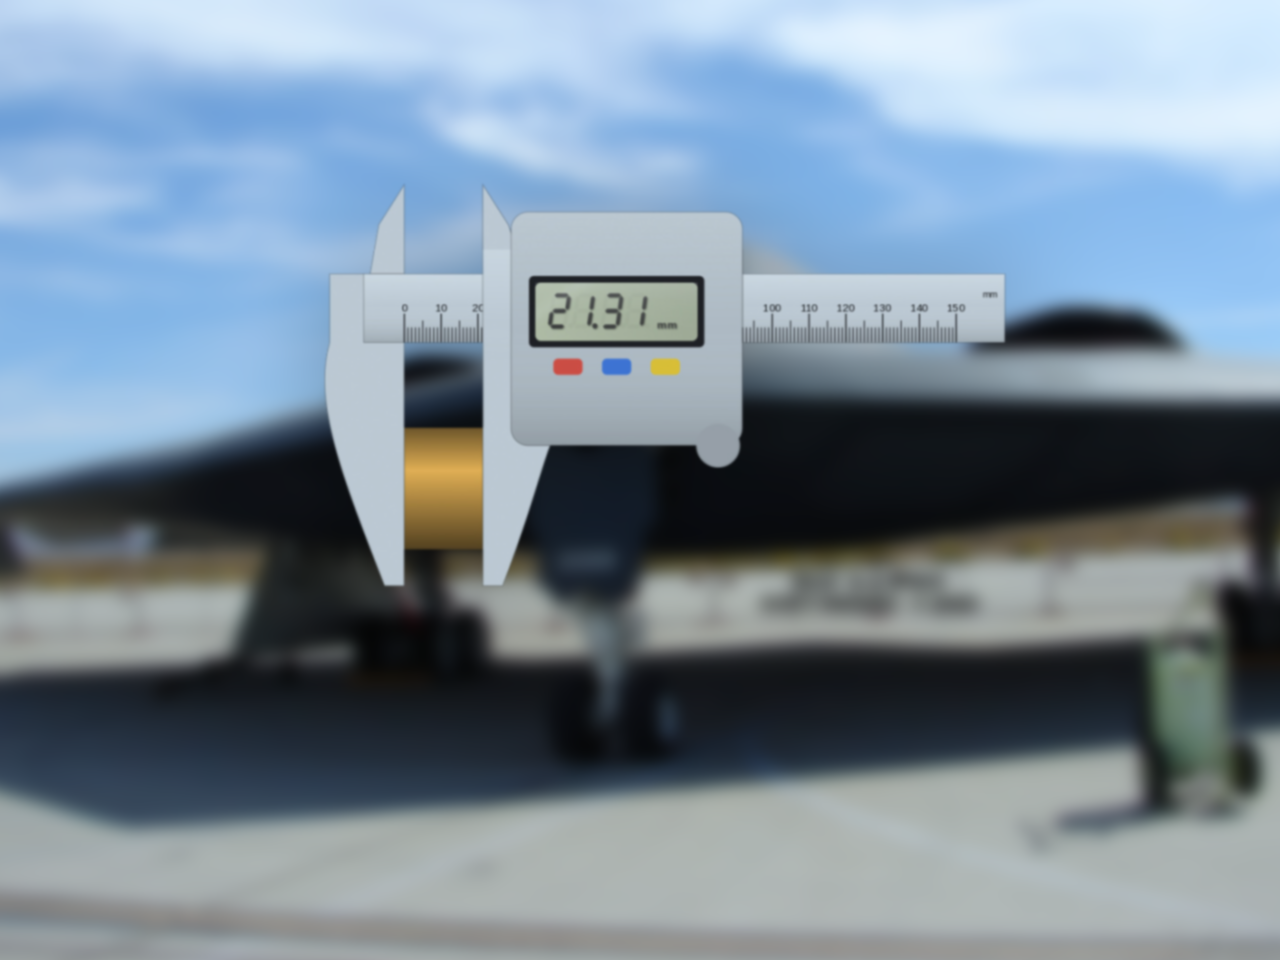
21.31 mm
